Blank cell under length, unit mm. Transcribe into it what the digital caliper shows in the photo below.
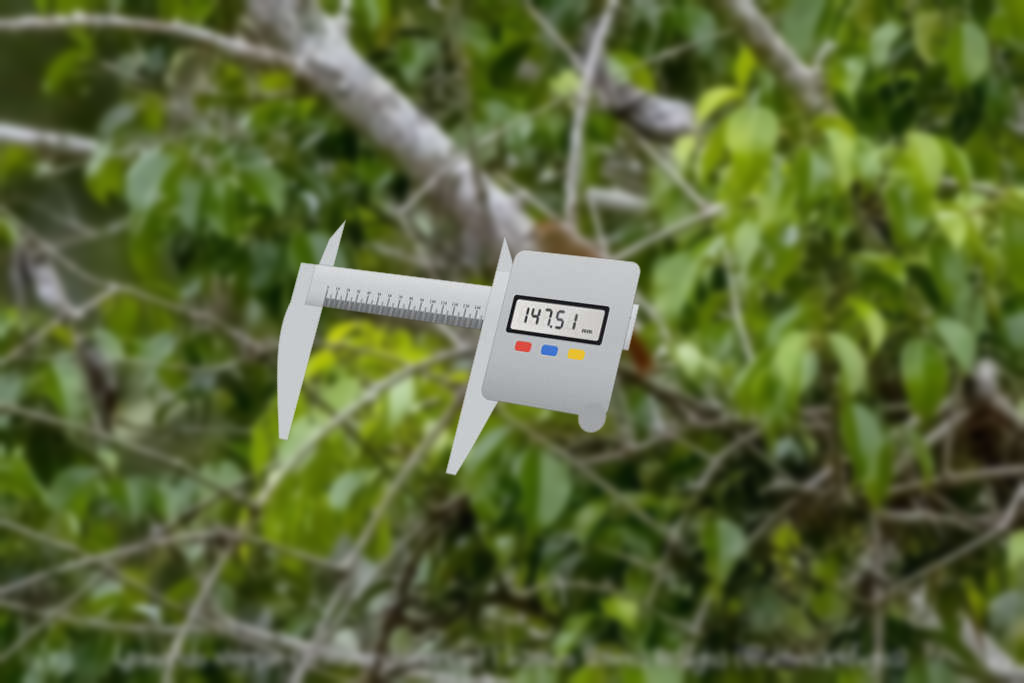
147.51 mm
